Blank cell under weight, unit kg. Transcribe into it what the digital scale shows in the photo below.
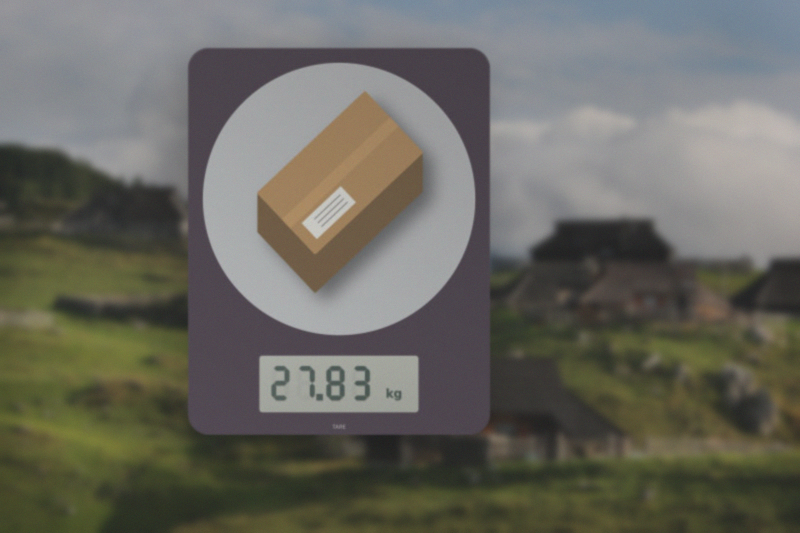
27.83 kg
